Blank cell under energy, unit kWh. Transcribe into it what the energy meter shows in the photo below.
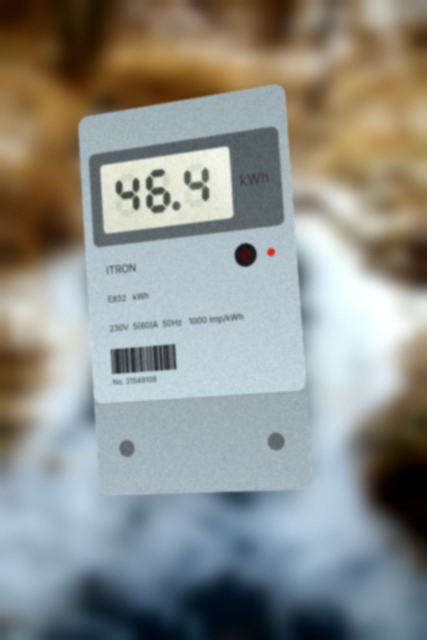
46.4 kWh
